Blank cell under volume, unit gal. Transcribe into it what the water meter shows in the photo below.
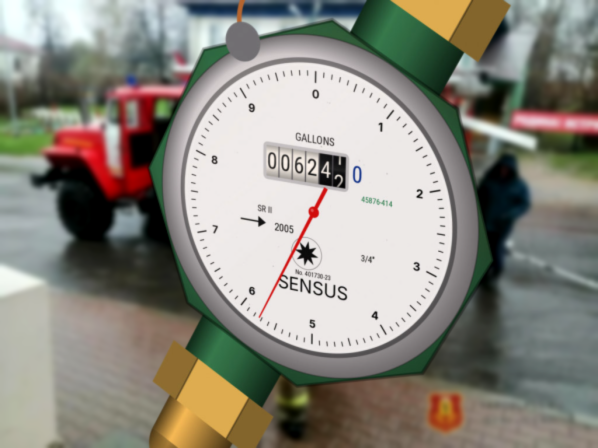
62415.7 gal
